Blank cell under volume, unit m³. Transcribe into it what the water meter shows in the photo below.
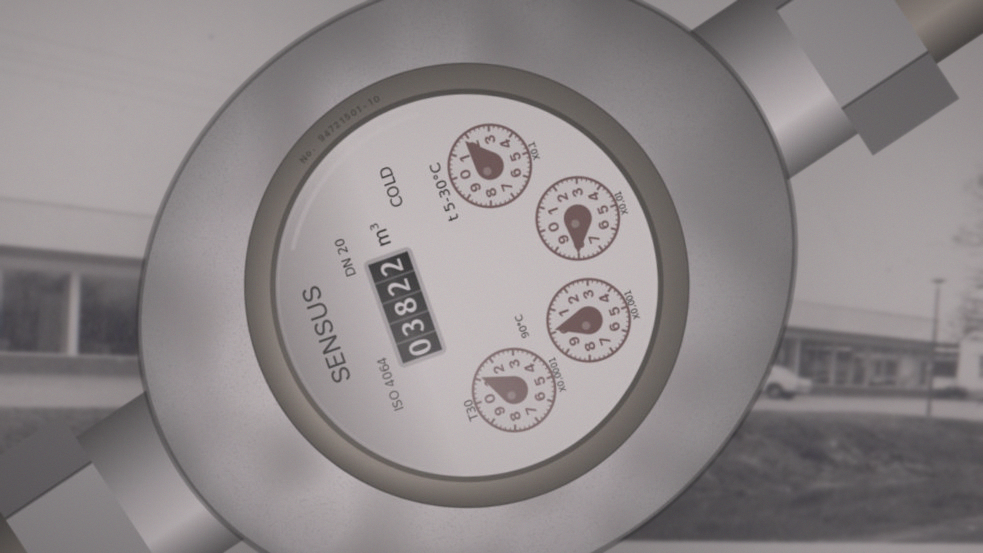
3822.1801 m³
